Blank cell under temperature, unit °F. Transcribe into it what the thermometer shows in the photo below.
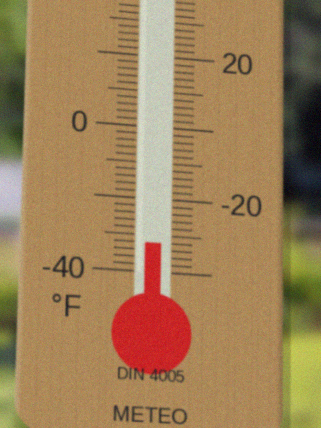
-32 °F
